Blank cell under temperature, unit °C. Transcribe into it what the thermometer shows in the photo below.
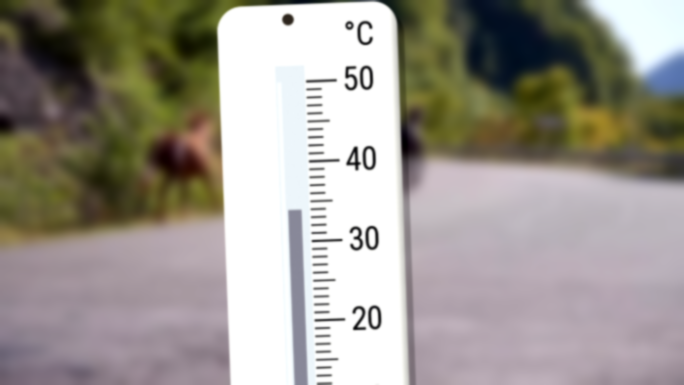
34 °C
